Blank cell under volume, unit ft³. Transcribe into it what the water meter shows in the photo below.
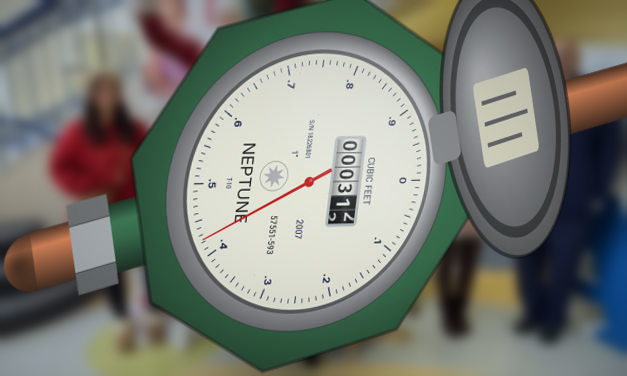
312.42 ft³
